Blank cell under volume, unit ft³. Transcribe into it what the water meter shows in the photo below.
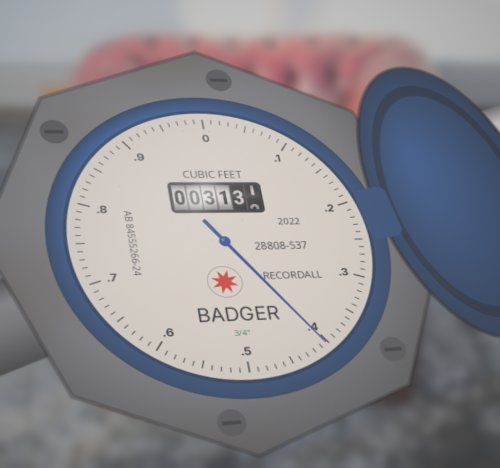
3131.40 ft³
